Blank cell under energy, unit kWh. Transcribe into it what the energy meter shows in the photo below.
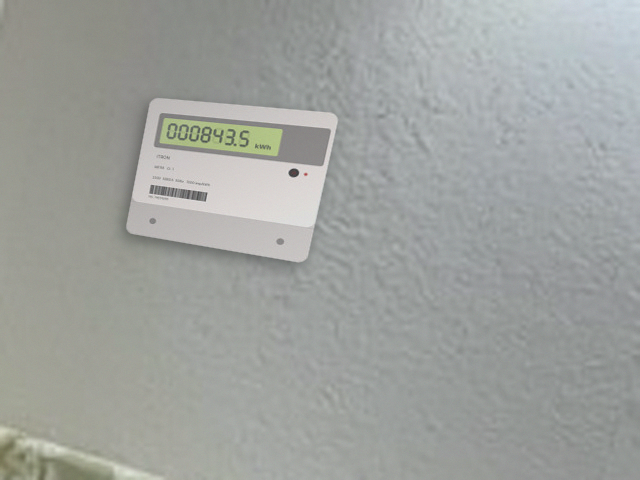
843.5 kWh
